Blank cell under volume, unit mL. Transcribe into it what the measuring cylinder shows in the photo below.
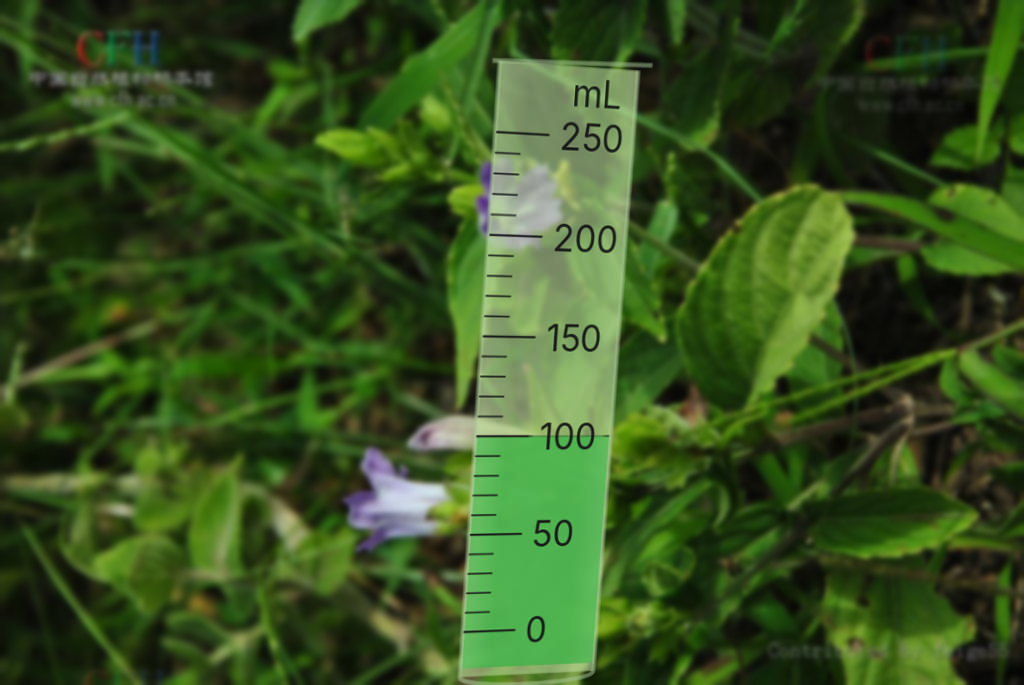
100 mL
